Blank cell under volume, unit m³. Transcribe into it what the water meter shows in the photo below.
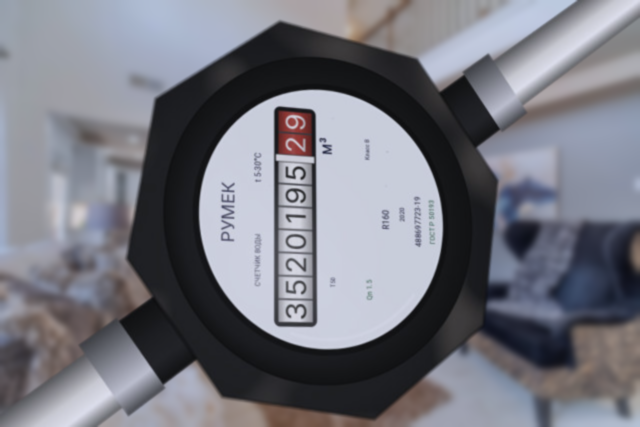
3520195.29 m³
